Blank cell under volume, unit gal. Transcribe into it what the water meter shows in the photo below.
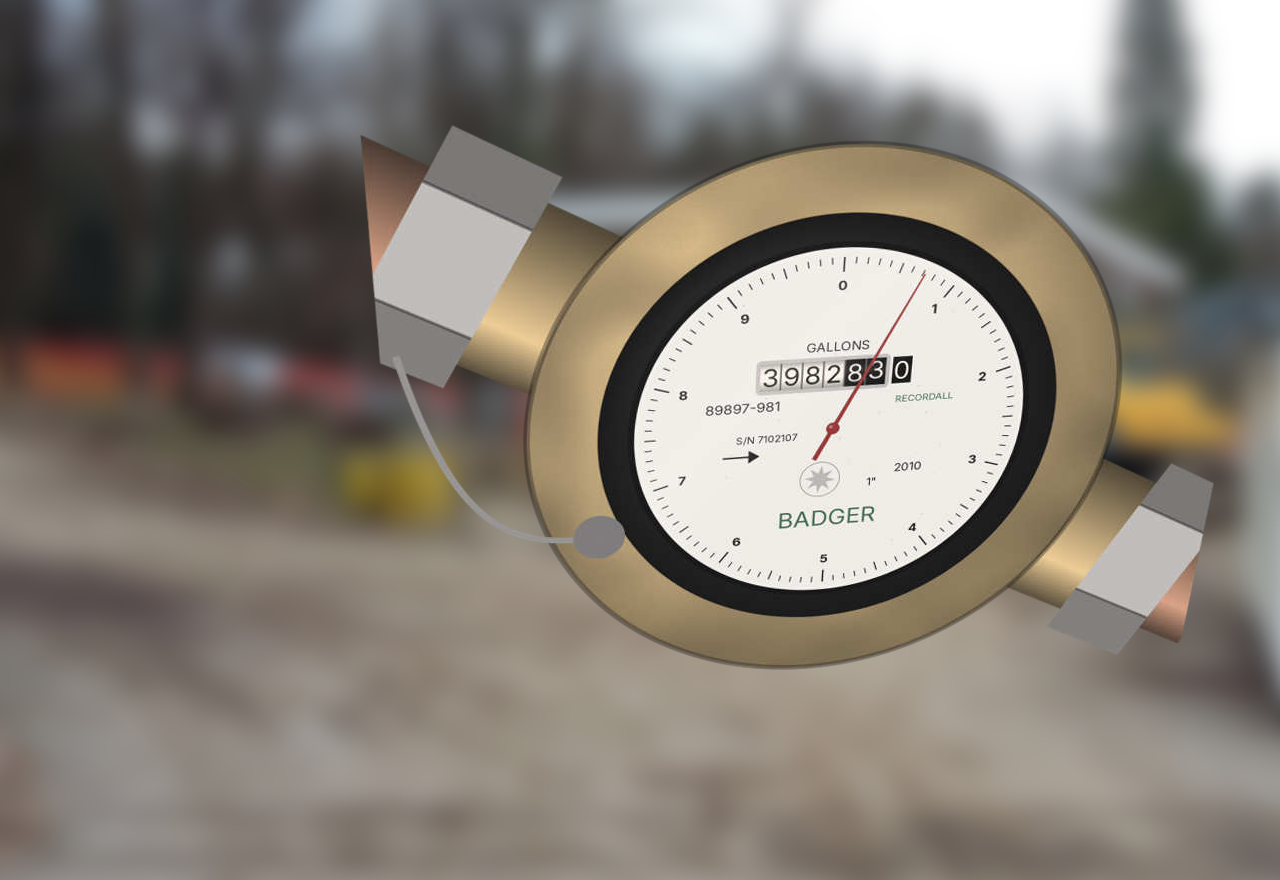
3982830.7 gal
